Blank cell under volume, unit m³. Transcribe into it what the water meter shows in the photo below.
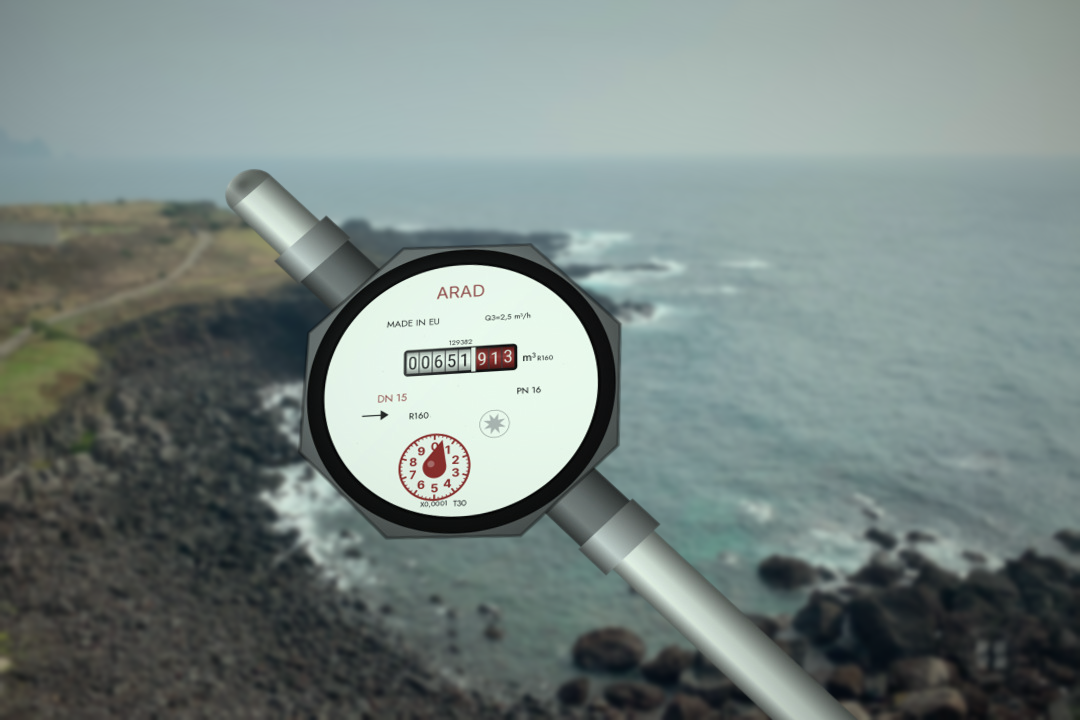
651.9130 m³
